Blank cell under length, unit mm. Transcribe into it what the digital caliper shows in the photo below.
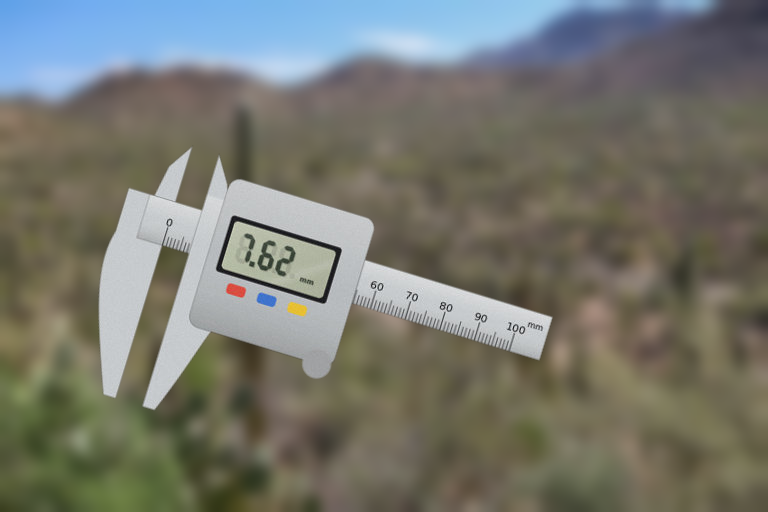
7.62 mm
